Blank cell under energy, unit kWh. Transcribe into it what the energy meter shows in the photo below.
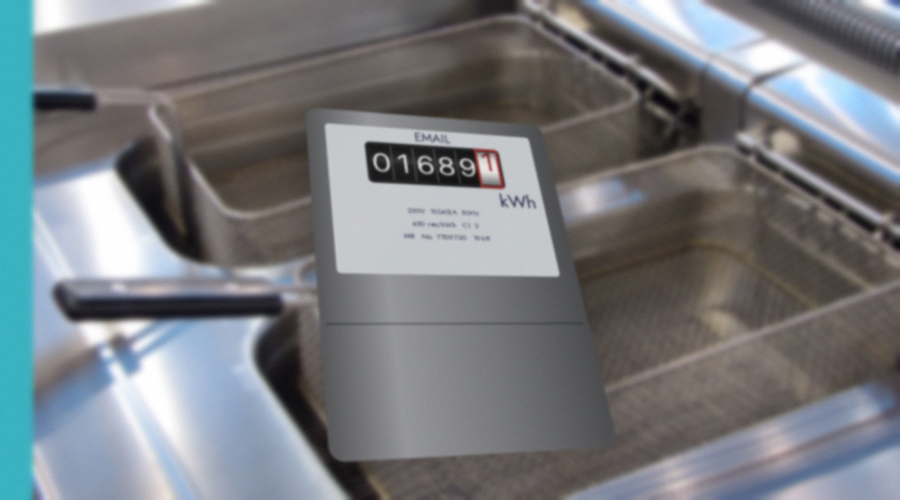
1689.1 kWh
